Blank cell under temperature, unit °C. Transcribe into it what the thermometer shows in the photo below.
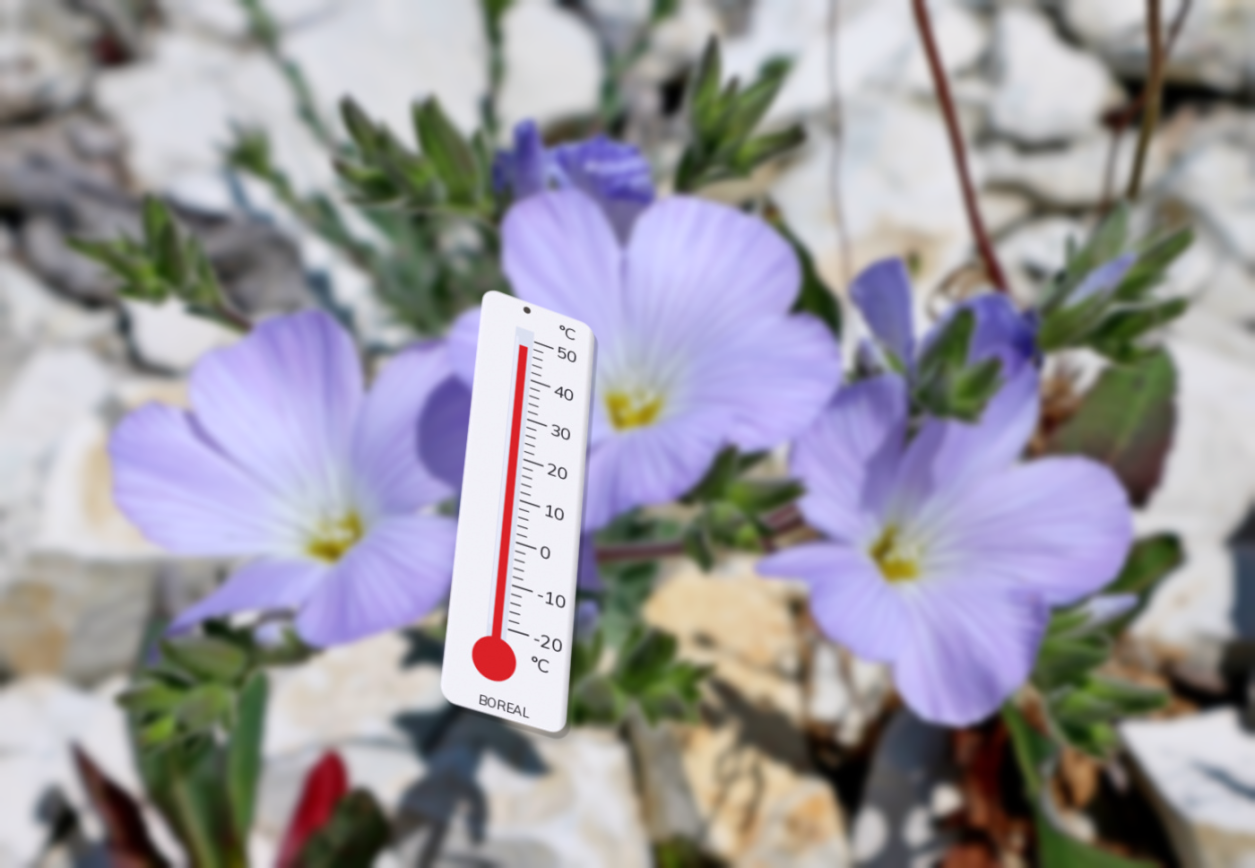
48 °C
